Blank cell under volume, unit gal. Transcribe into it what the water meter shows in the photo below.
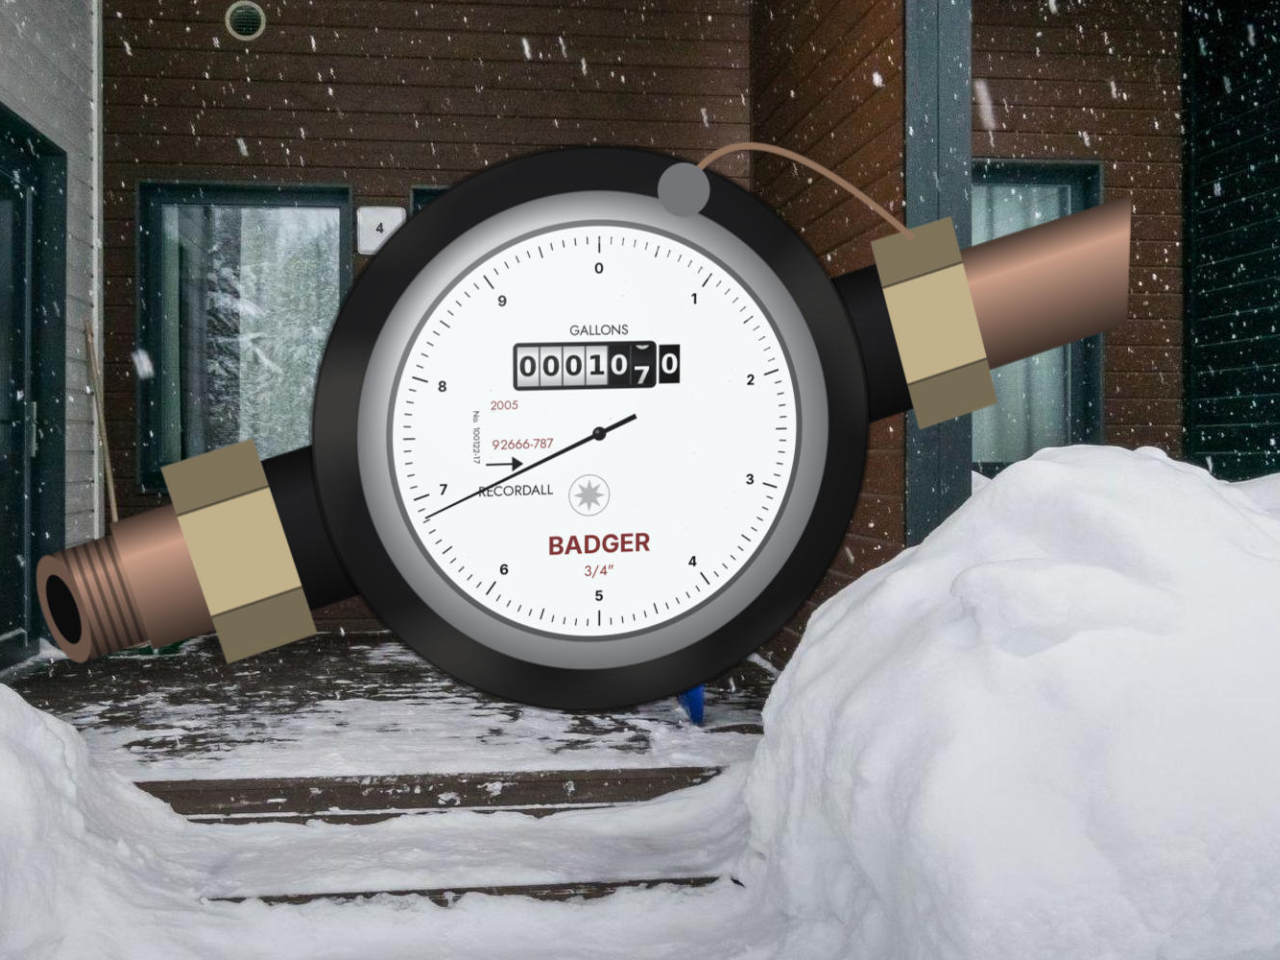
1066.8 gal
